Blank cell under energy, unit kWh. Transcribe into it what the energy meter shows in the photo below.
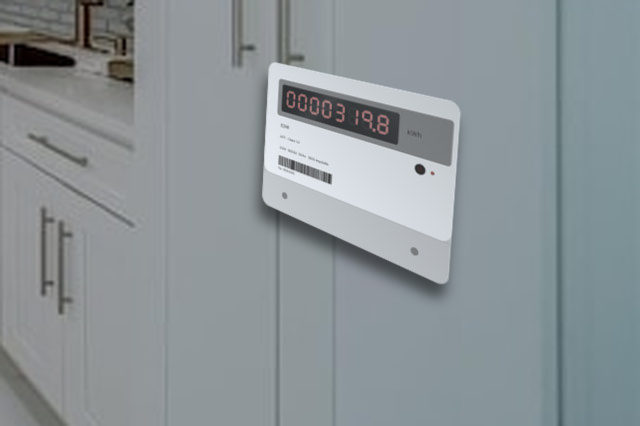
319.8 kWh
